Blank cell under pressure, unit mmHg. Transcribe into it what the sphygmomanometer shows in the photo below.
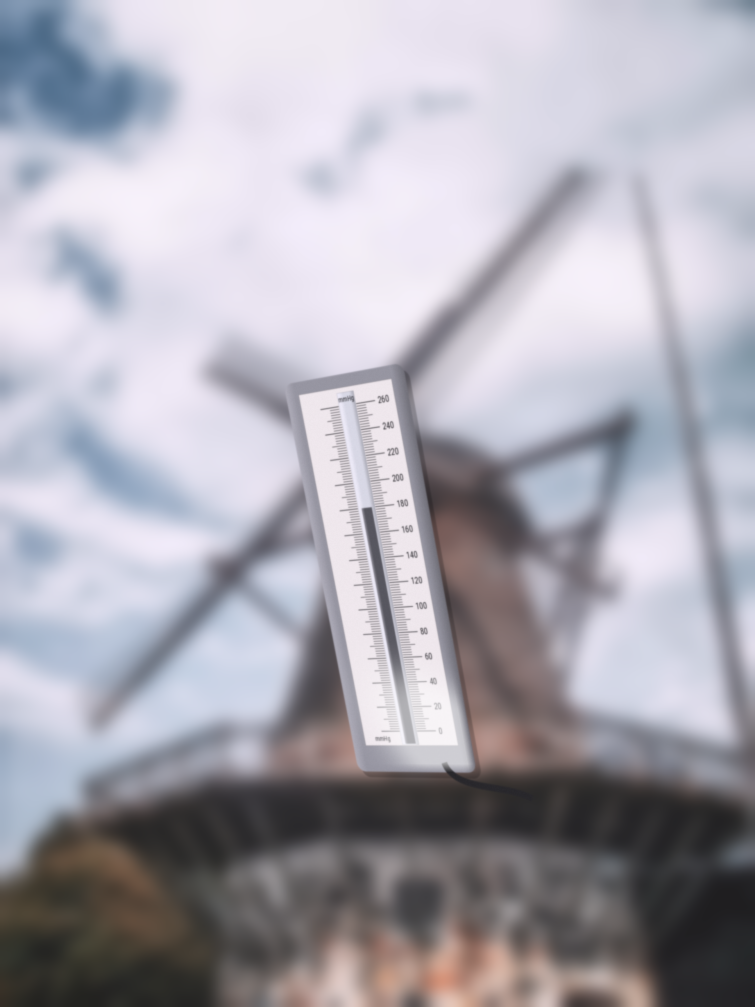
180 mmHg
